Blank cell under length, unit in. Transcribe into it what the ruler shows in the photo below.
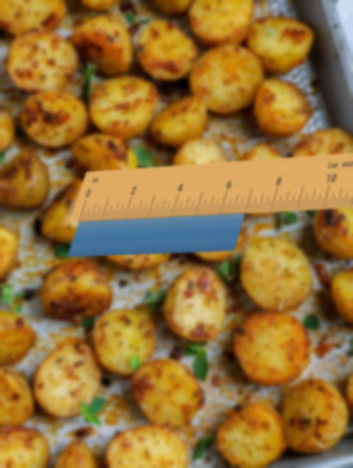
7 in
